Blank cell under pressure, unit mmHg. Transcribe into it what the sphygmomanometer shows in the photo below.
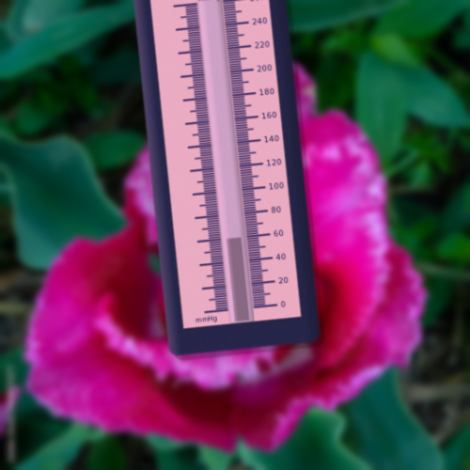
60 mmHg
